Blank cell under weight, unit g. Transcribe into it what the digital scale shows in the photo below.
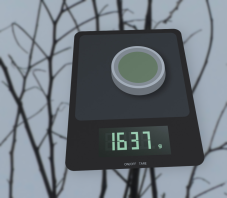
1637 g
